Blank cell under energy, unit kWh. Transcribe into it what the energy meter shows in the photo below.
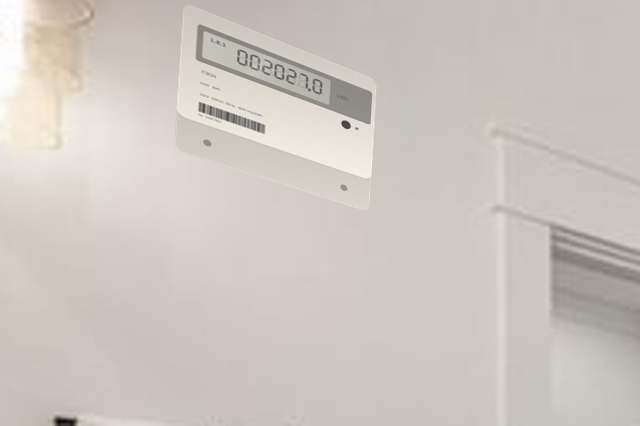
2027.0 kWh
